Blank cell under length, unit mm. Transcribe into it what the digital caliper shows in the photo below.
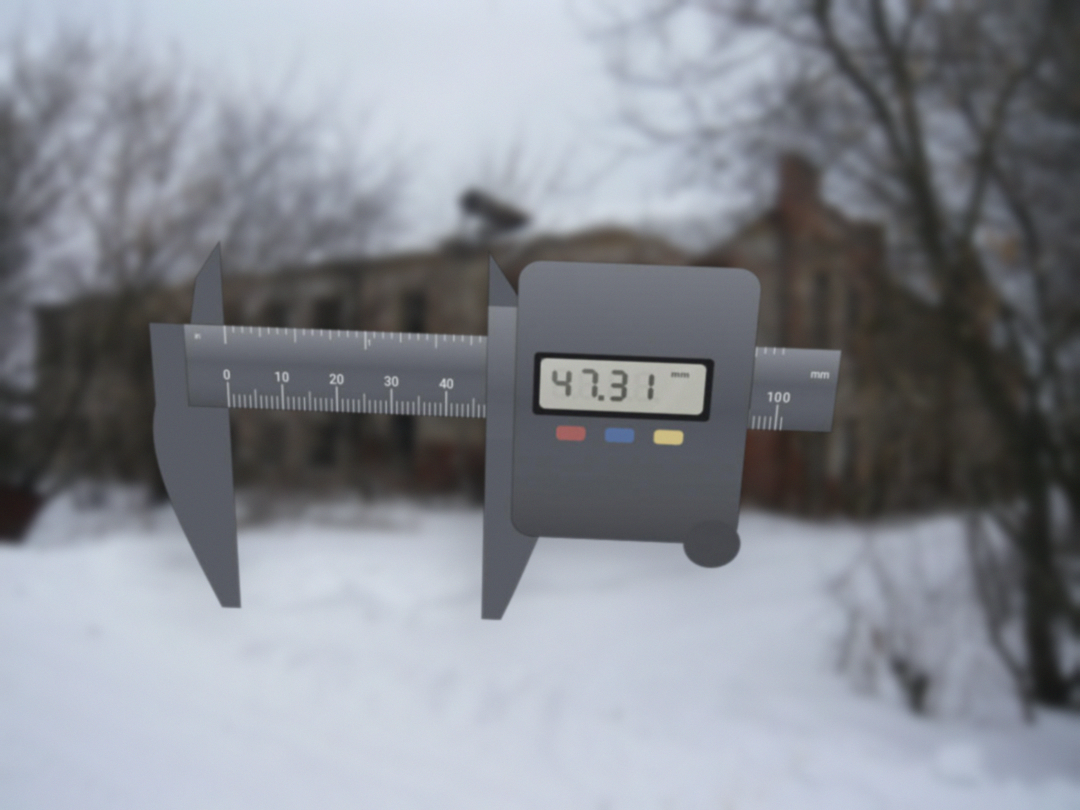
47.31 mm
